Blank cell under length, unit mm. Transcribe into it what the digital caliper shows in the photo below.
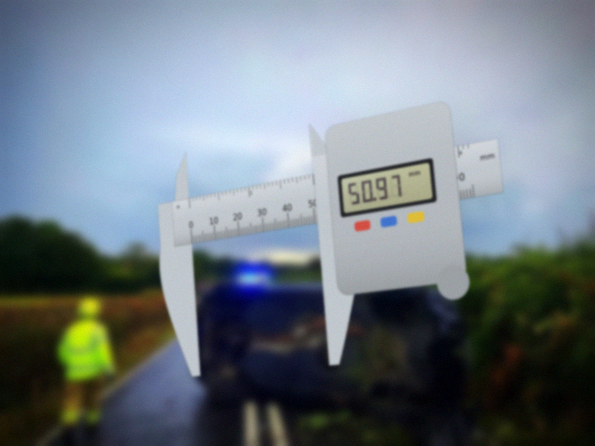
50.97 mm
